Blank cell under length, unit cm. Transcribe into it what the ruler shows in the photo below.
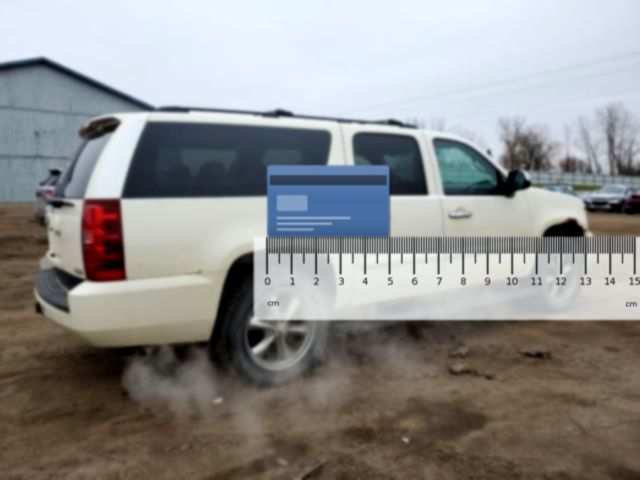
5 cm
